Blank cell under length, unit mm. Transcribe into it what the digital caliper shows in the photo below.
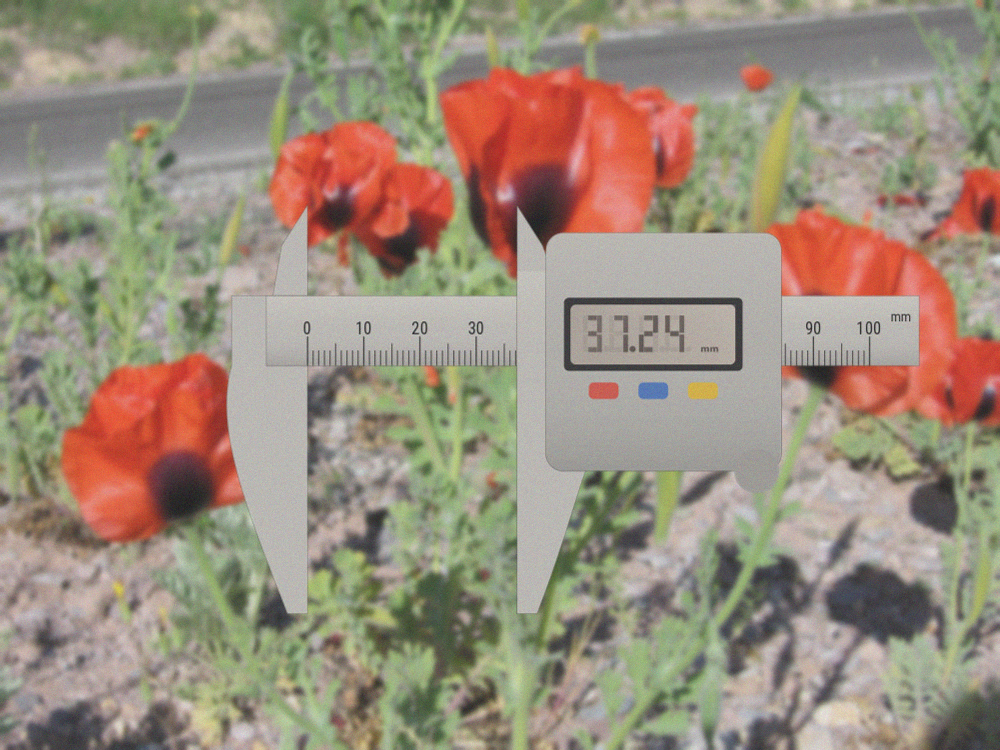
37.24 mm
